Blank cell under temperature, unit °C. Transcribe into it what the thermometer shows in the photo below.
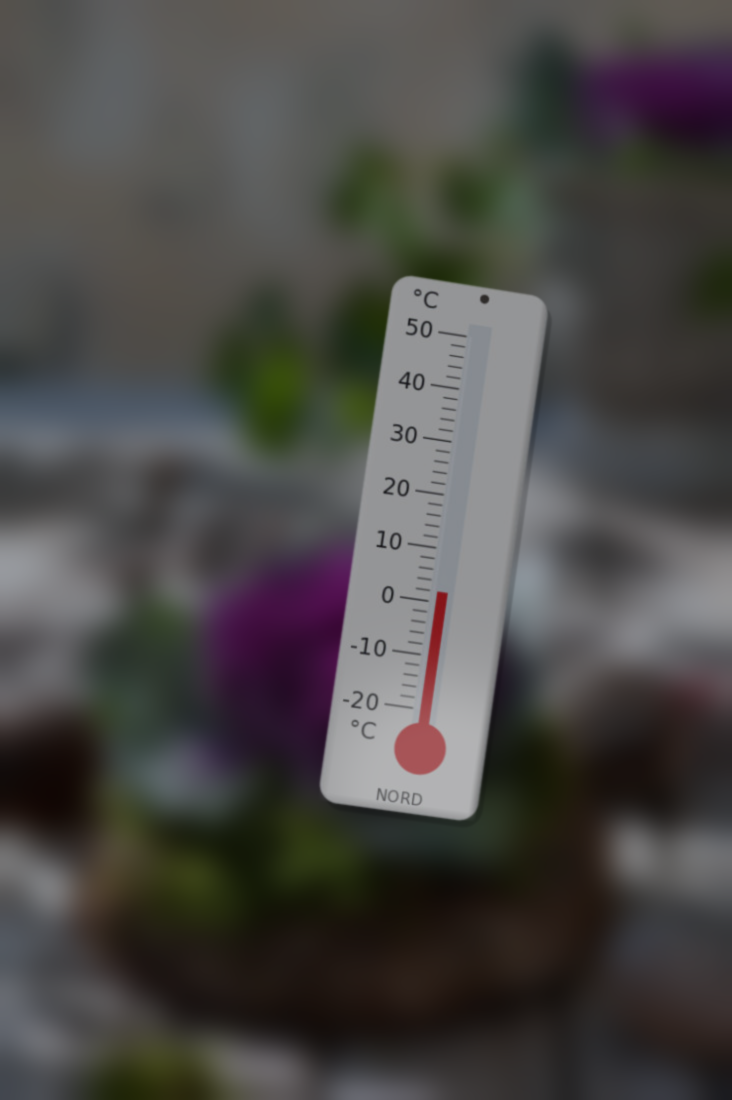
2 °C
